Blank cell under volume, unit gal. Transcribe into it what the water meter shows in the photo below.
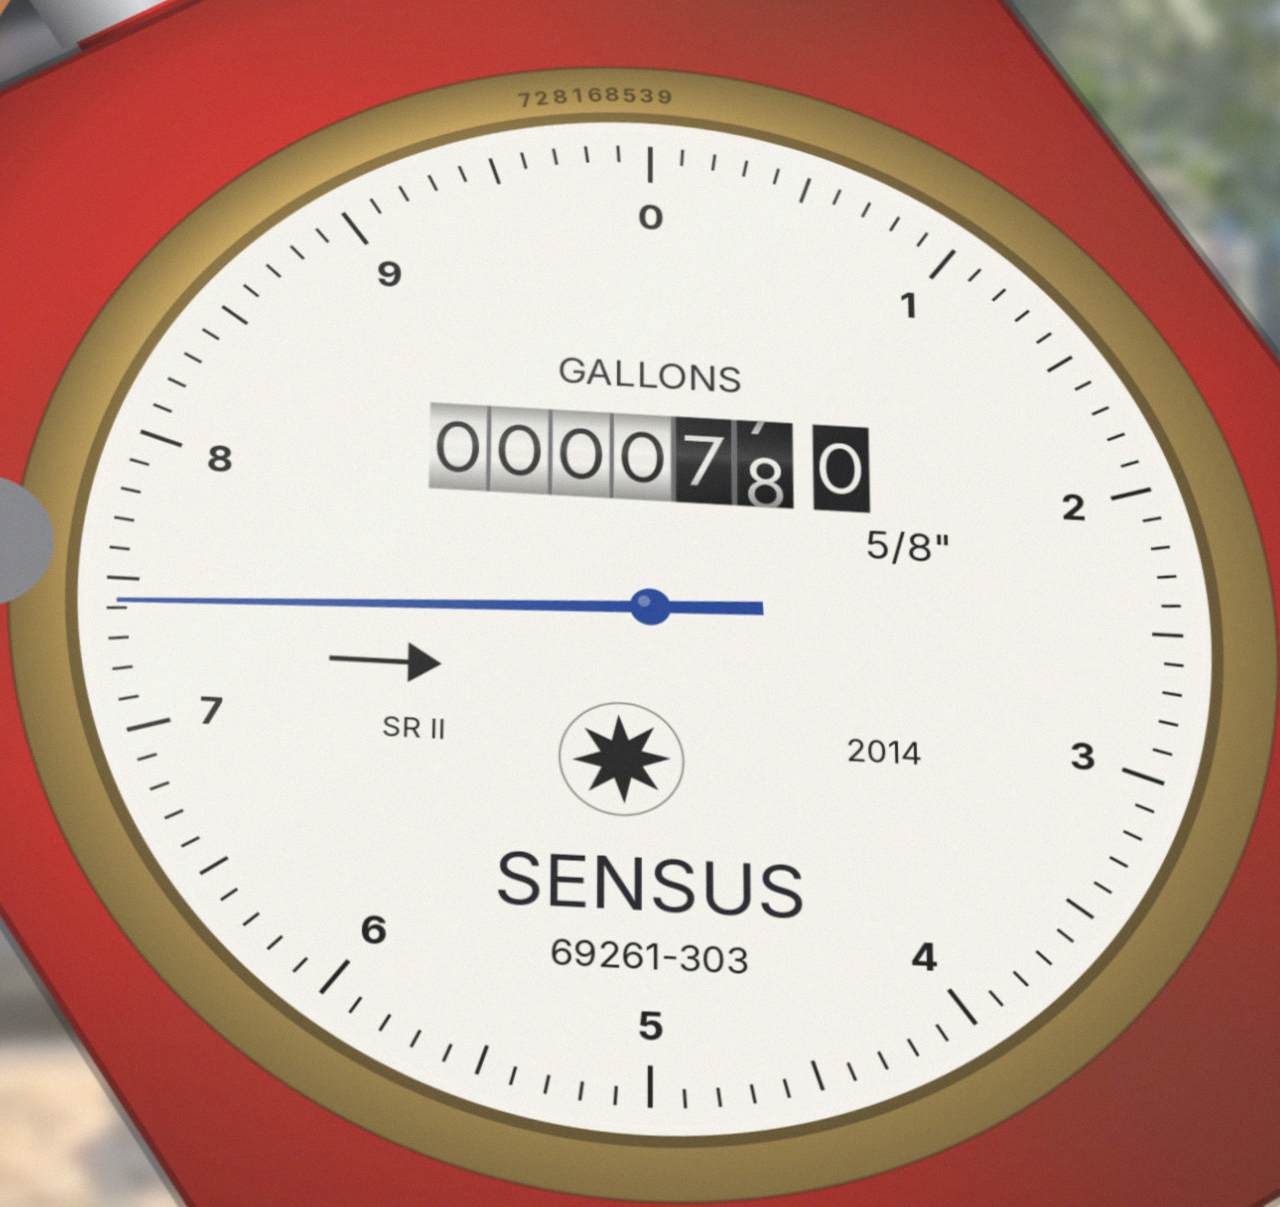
777.4 gal
